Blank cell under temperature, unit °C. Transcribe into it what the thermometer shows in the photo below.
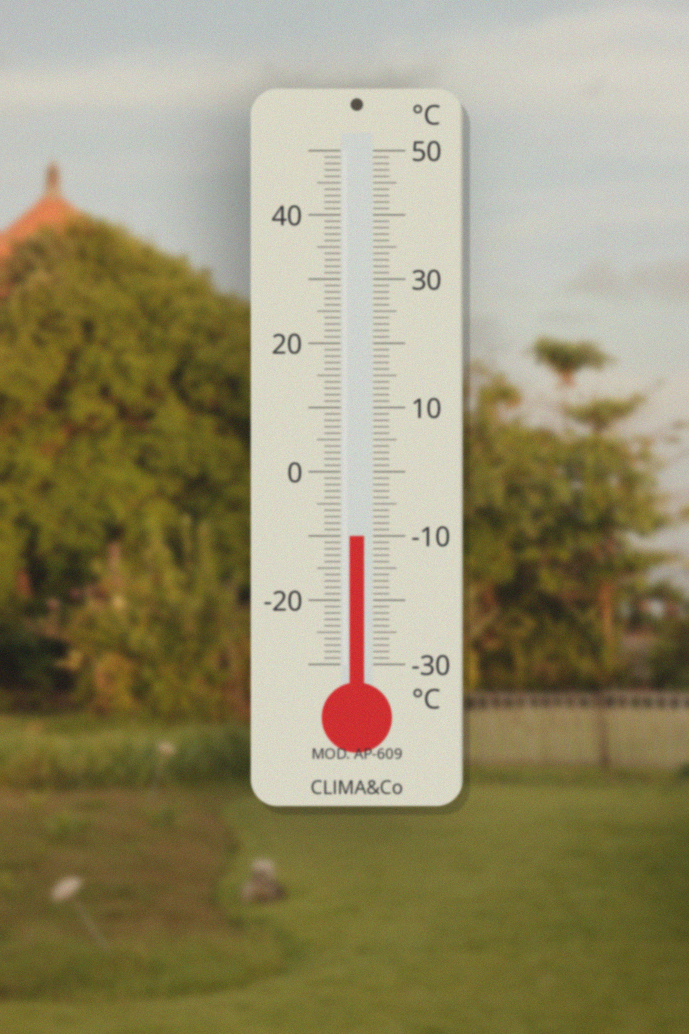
-10 °C
